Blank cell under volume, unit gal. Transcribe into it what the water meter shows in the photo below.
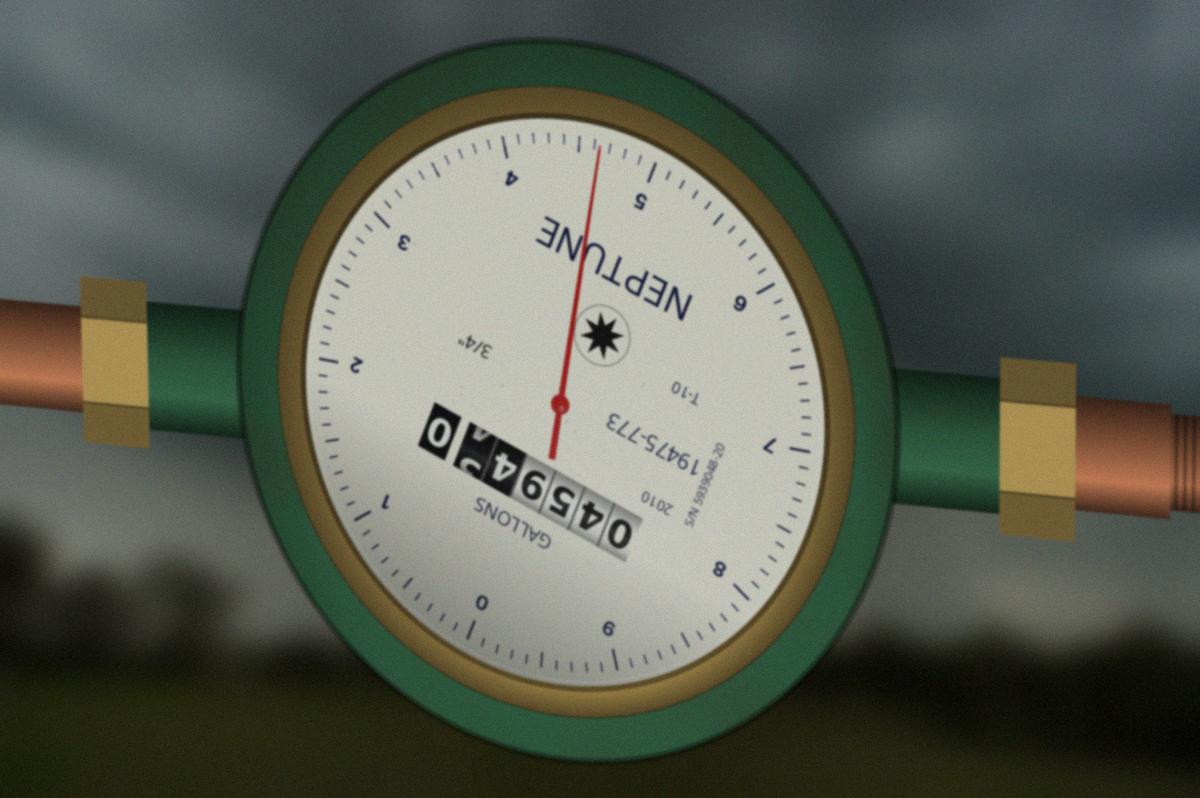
459434.6 gal
